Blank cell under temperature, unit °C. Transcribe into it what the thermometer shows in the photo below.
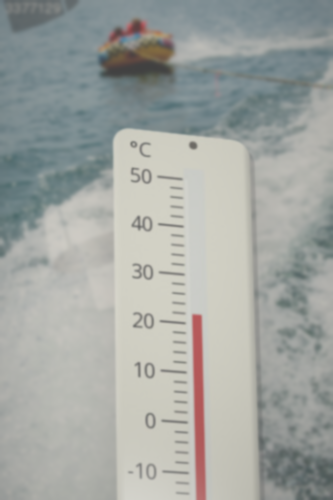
22 °C
